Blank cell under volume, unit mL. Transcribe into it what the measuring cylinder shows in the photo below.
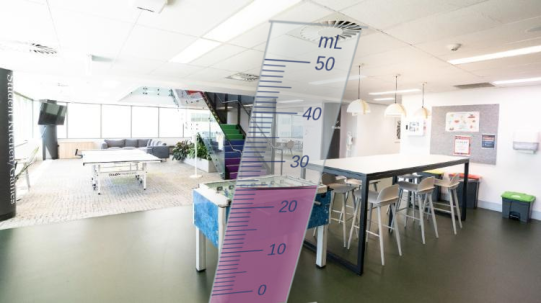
24 mL
